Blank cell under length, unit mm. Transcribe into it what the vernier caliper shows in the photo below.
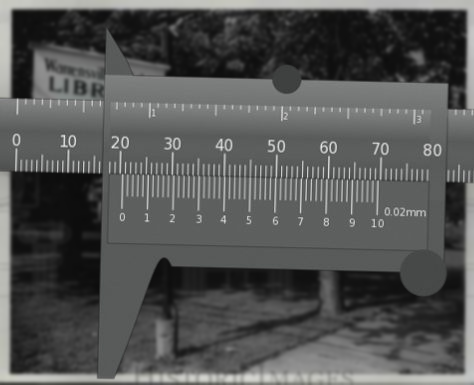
20.5 mm
